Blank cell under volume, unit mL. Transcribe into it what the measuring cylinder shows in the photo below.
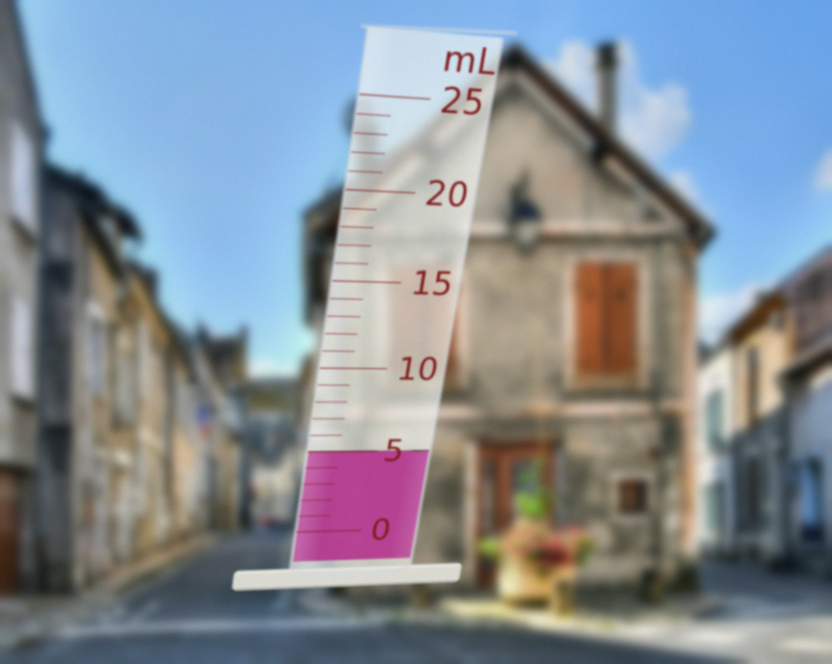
5 mL
